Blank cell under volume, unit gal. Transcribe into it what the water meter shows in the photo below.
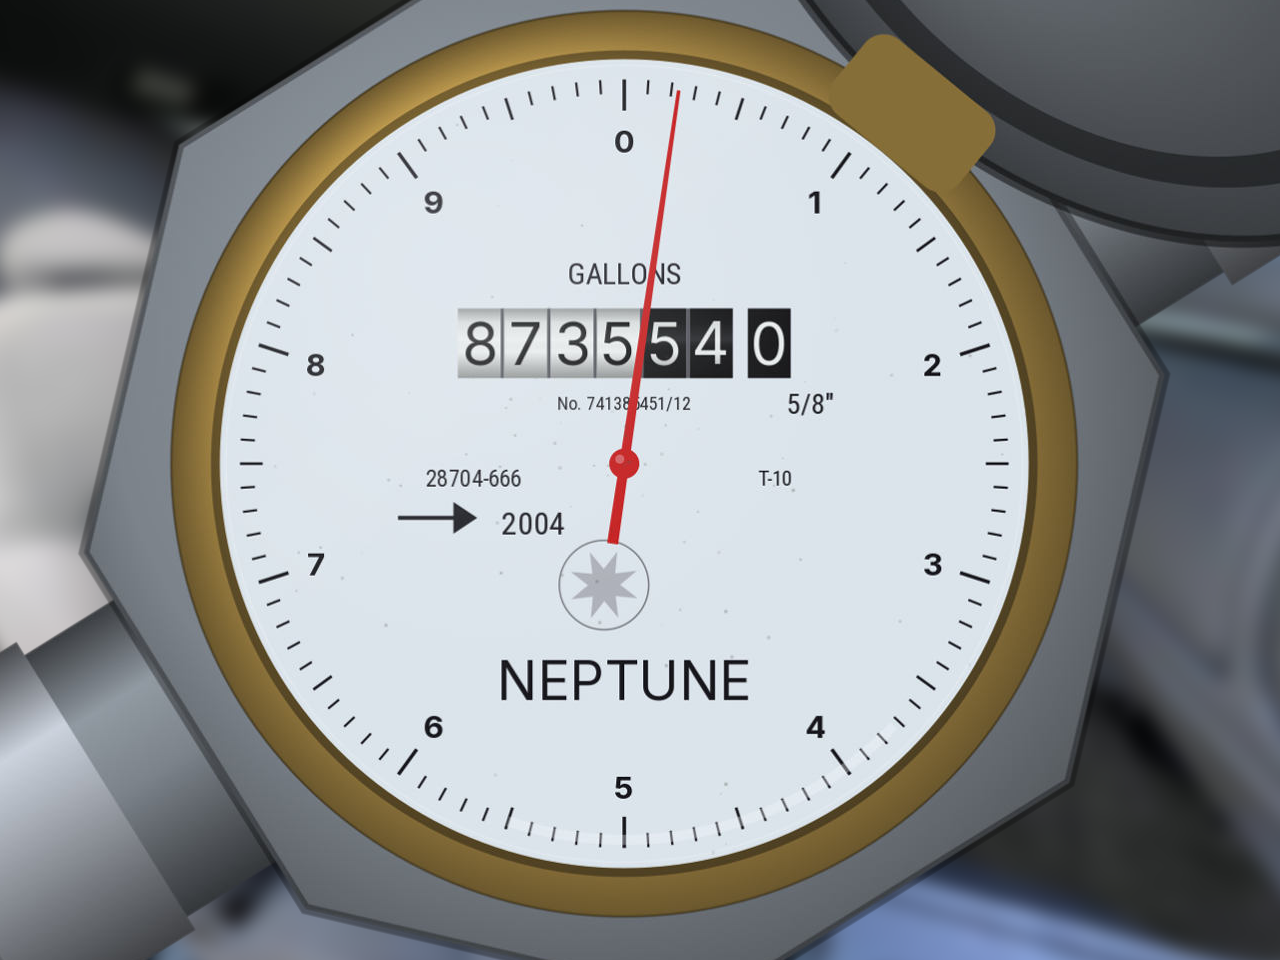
8735540.2 gal
